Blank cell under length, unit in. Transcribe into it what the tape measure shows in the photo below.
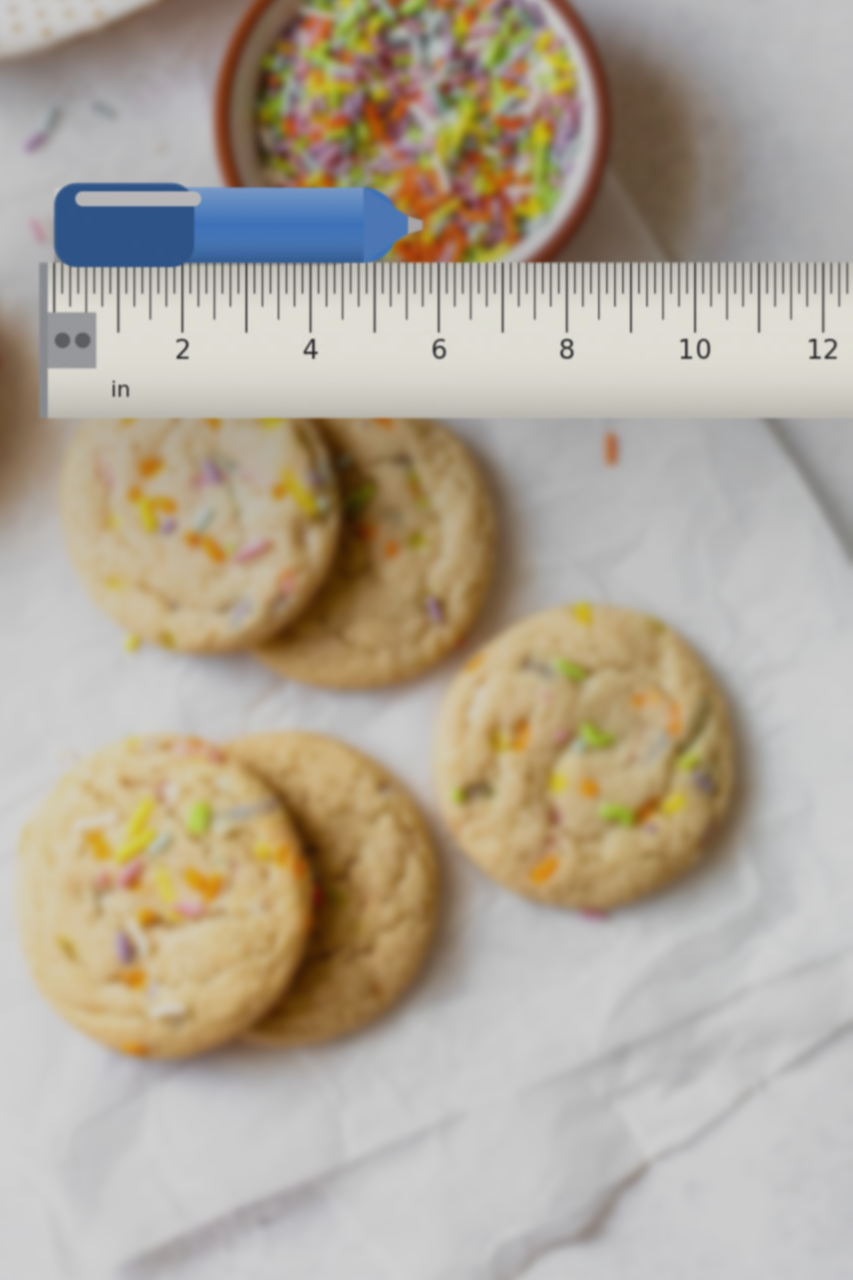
5.75 in
